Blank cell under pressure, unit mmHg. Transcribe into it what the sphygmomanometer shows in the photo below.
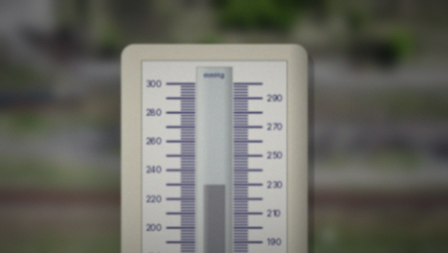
230 mmHg
